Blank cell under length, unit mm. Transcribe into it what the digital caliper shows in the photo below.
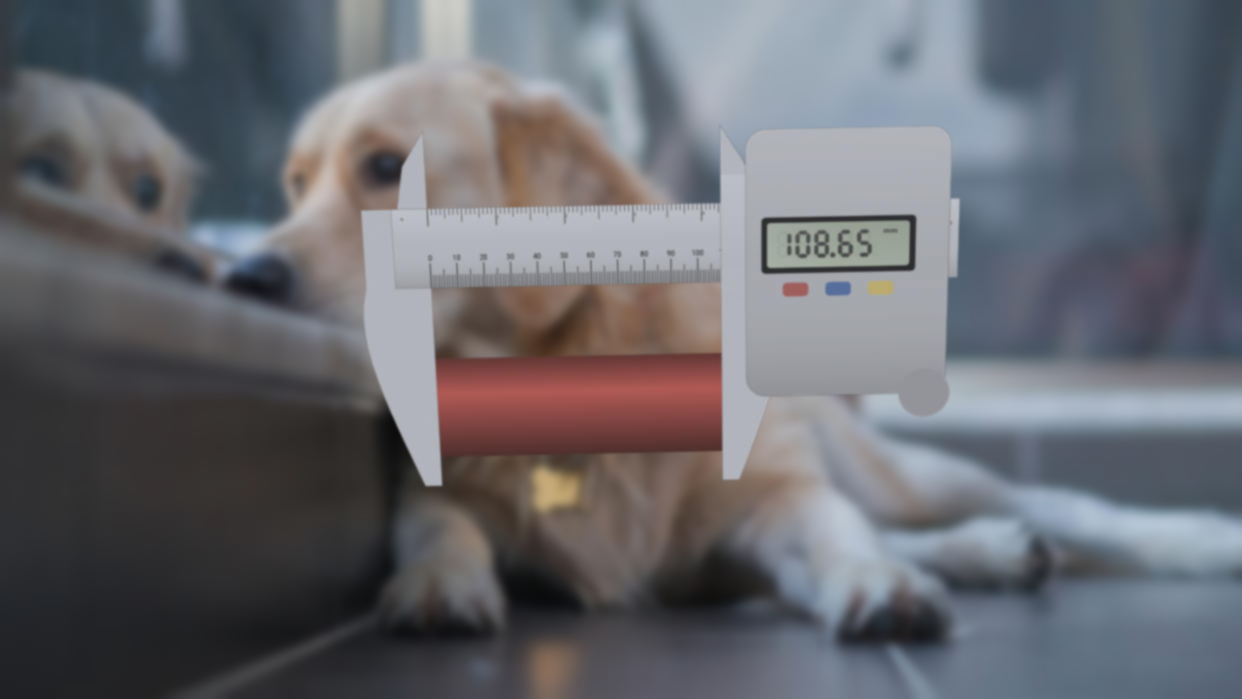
108.65 mm
